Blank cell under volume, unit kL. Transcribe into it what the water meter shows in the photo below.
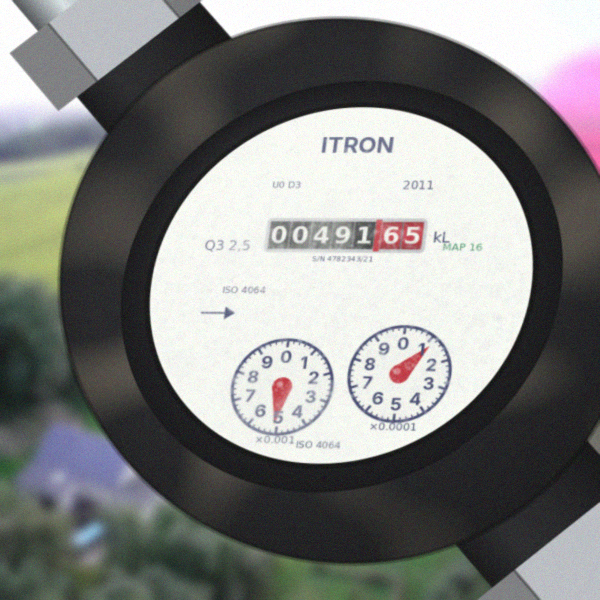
491.6551 kL
